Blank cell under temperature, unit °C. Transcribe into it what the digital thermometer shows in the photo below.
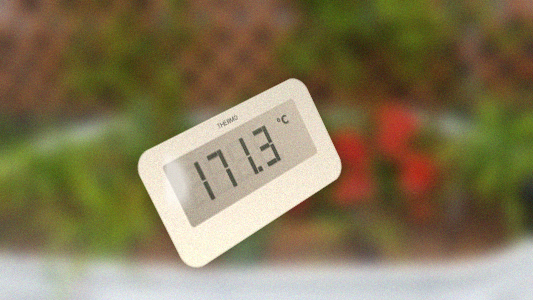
171.3 °C
